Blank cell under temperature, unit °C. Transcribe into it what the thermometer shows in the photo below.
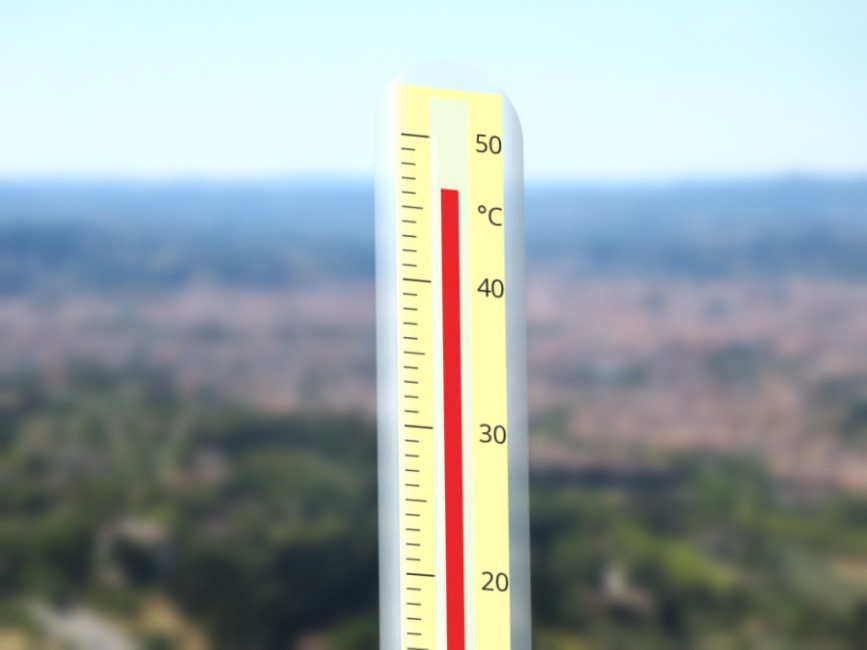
46.5 °C
